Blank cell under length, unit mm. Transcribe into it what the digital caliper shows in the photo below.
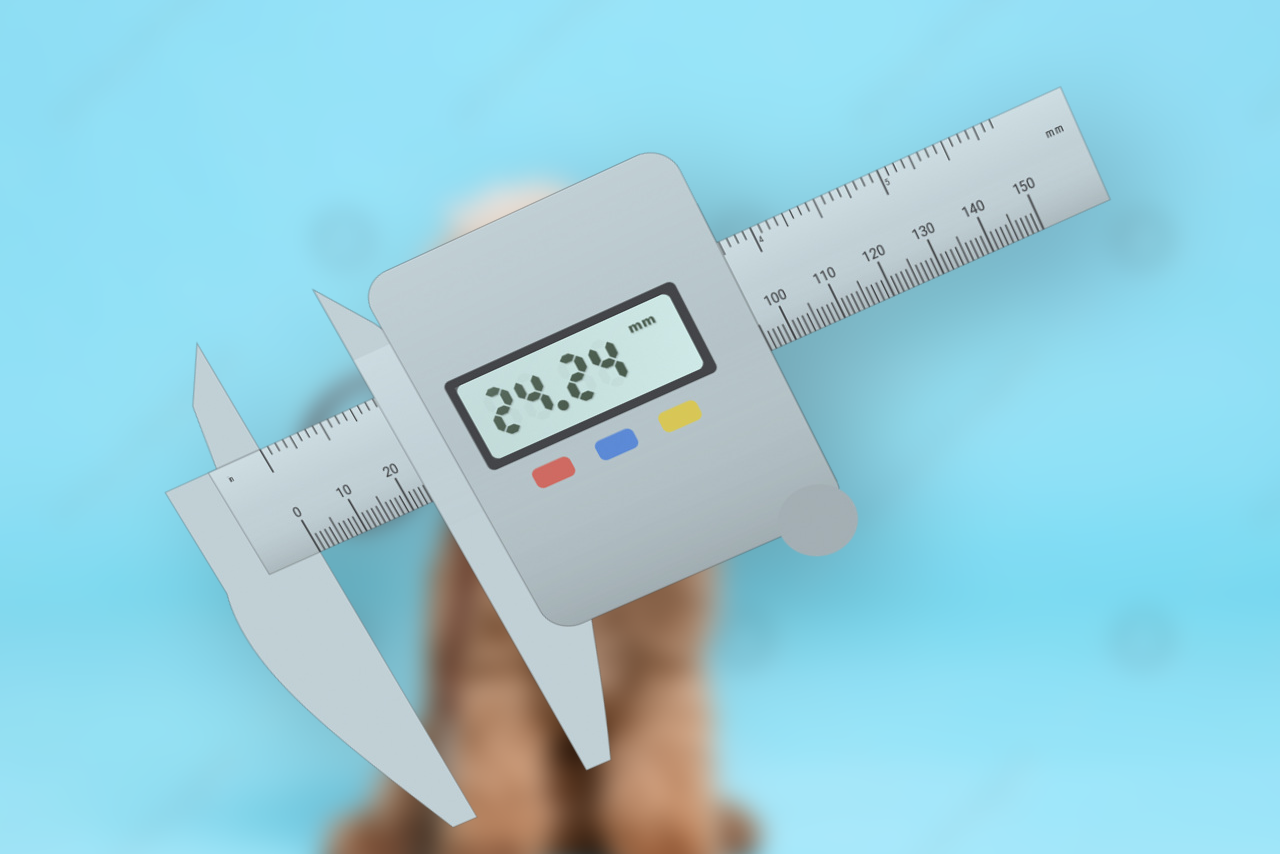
24.24 mm
